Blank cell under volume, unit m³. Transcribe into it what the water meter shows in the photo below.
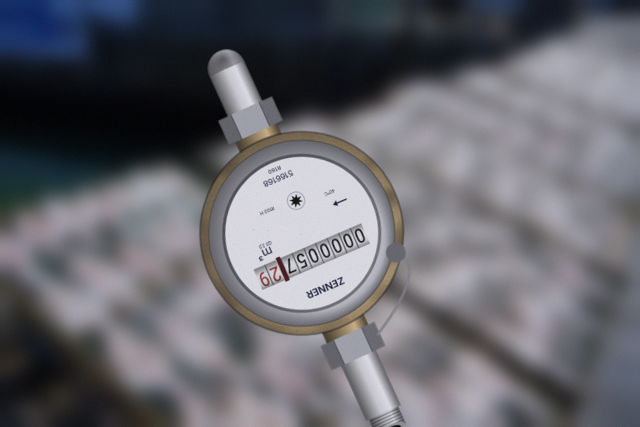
57.29 m³
